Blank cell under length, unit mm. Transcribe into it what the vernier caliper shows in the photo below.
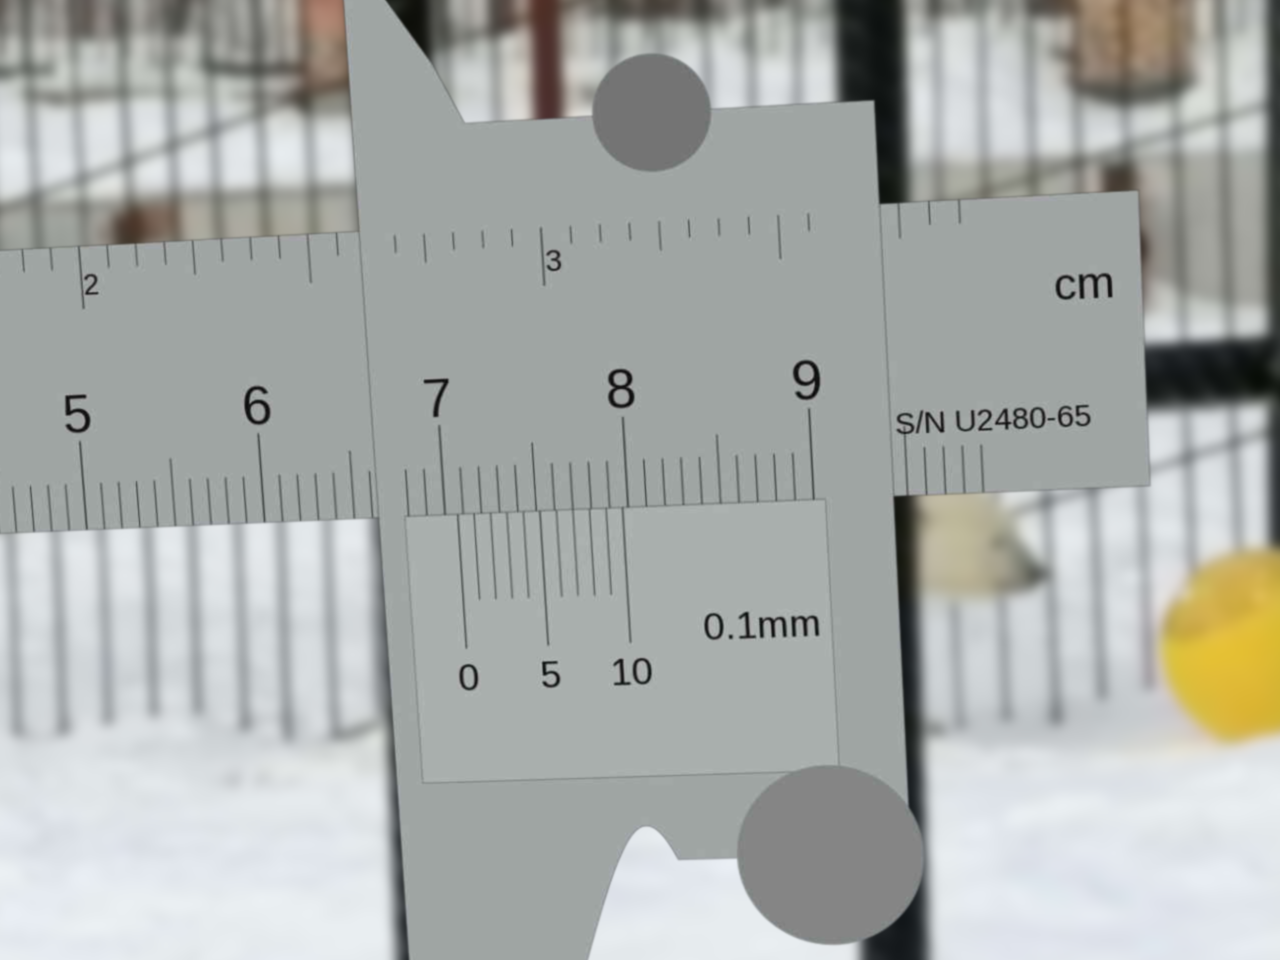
70.7 mm
